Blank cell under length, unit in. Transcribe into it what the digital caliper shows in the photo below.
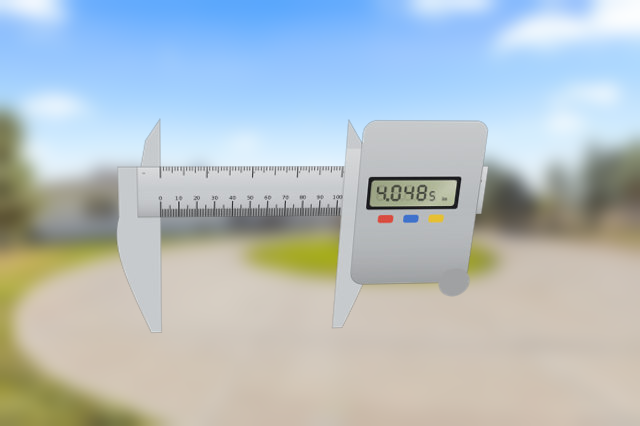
4.0485 in
